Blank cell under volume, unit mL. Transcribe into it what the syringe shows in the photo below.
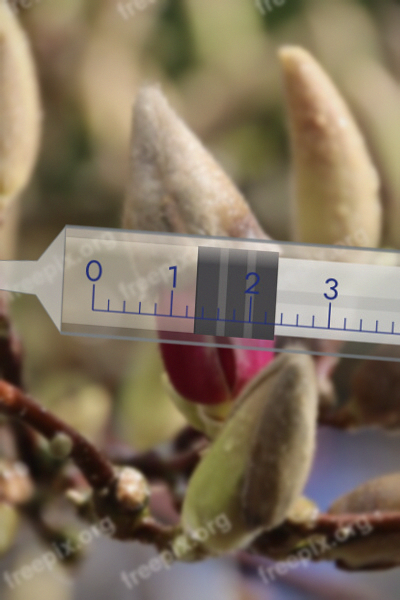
1.3 mL
